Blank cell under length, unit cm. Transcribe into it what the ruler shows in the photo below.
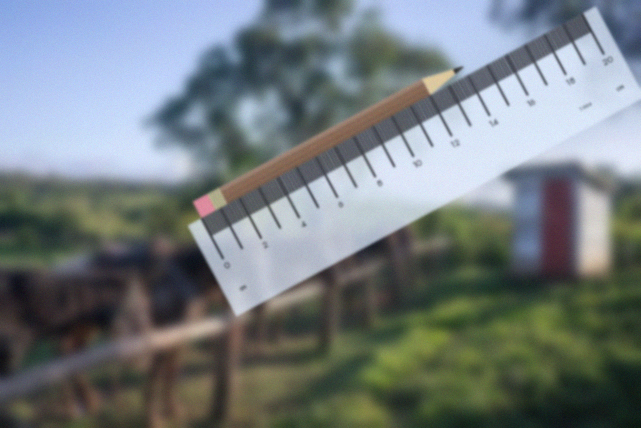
14 cm
